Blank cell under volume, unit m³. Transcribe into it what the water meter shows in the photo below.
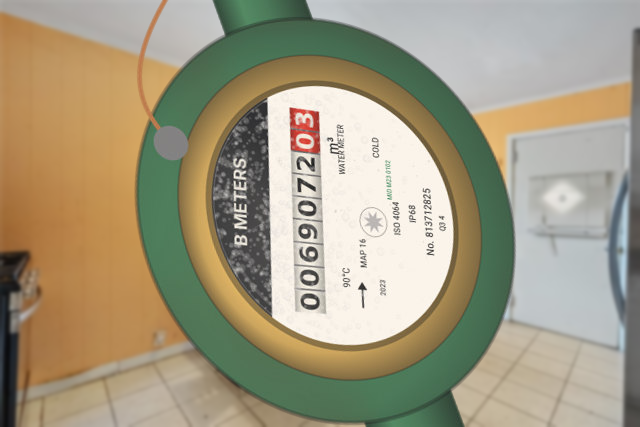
69072.03 m³
